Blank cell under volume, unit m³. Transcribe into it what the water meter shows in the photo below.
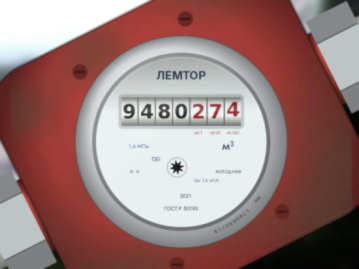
9480.274 m³
